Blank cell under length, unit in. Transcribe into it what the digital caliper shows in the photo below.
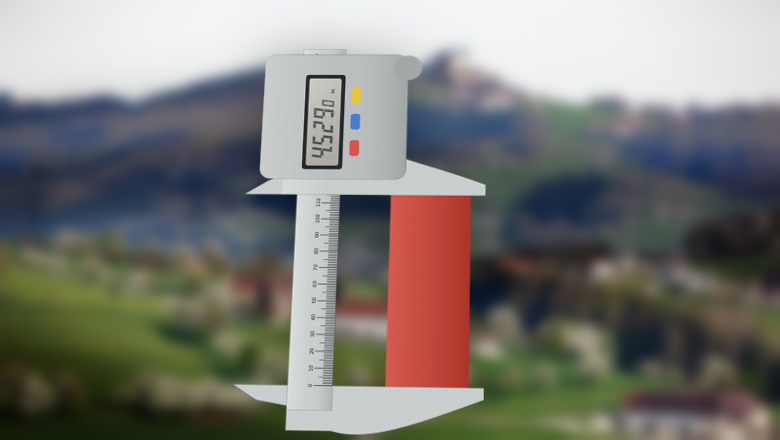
4.5290 in
